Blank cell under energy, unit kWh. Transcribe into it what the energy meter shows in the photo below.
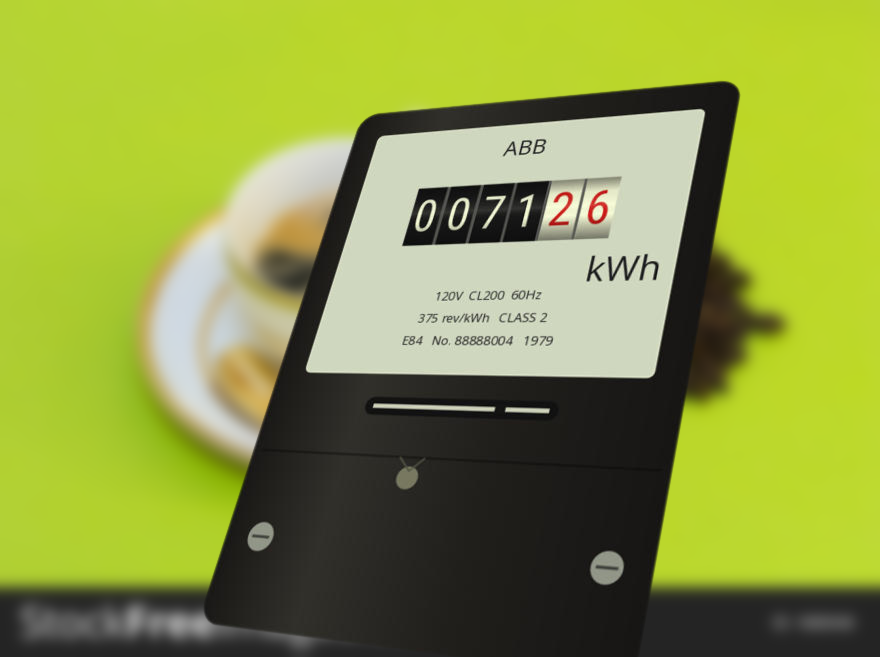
71.26 kWh
